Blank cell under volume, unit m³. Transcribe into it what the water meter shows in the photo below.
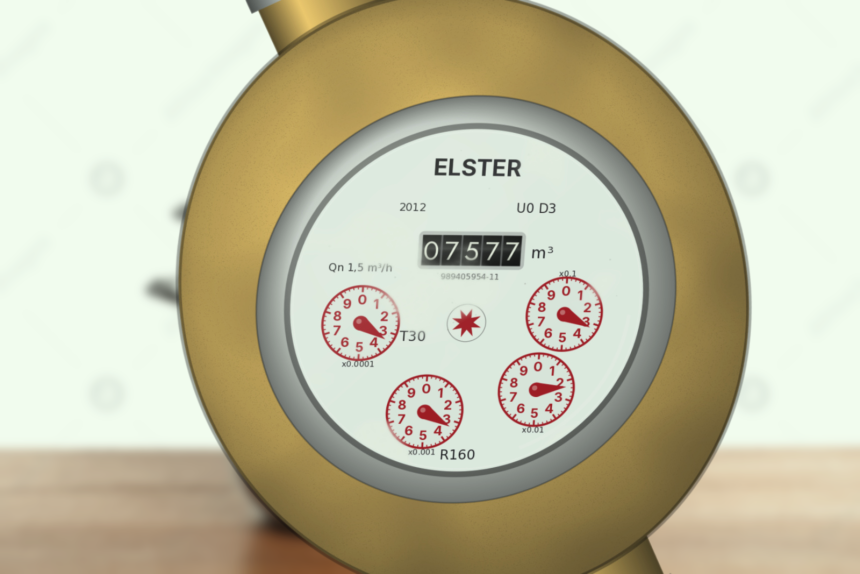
7577.3233 m³
